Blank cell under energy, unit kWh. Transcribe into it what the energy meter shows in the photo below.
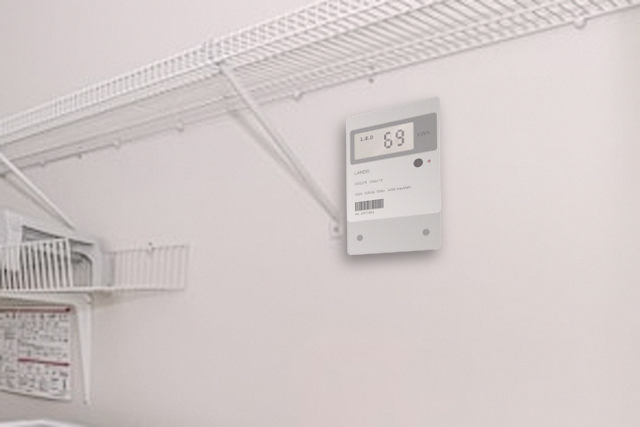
69 kWh
